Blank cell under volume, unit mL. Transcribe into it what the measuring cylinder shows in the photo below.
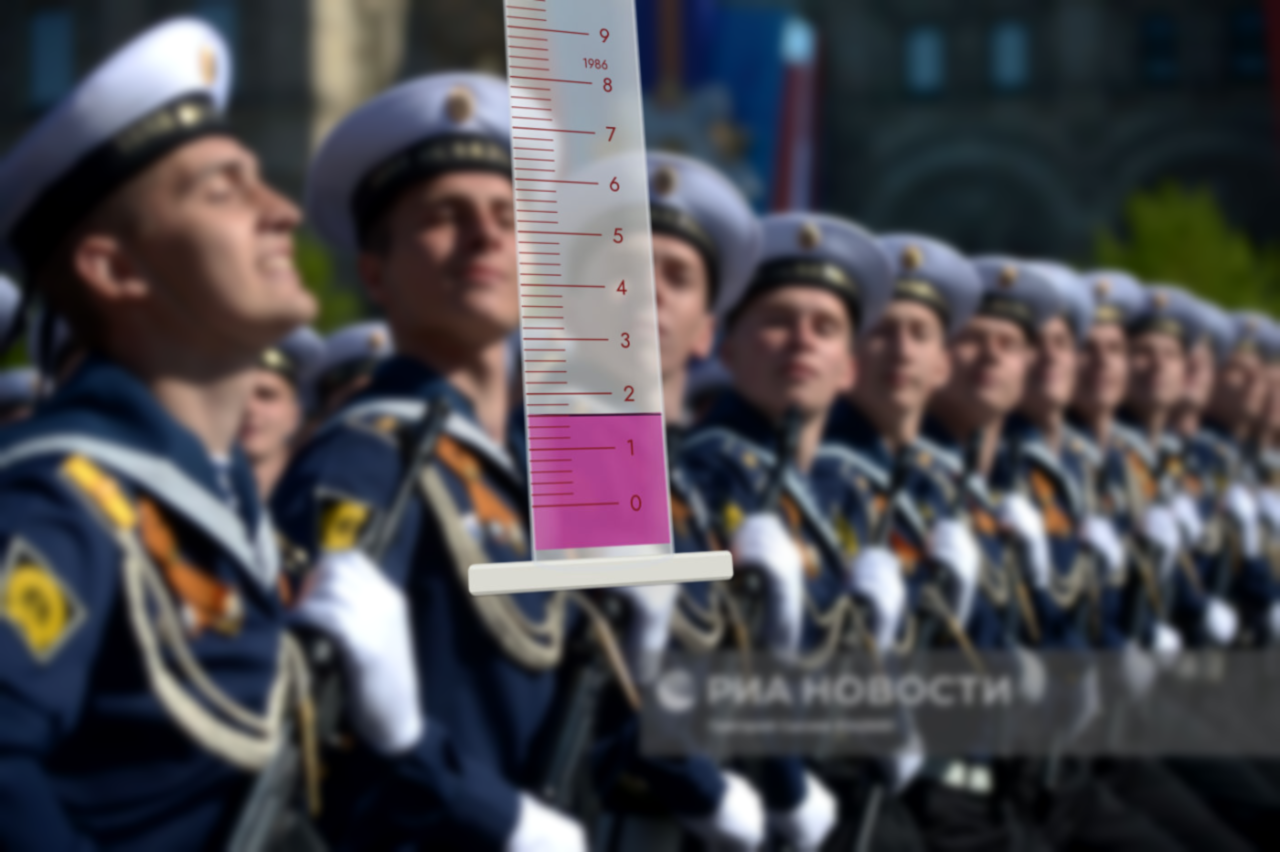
1.6 mL
